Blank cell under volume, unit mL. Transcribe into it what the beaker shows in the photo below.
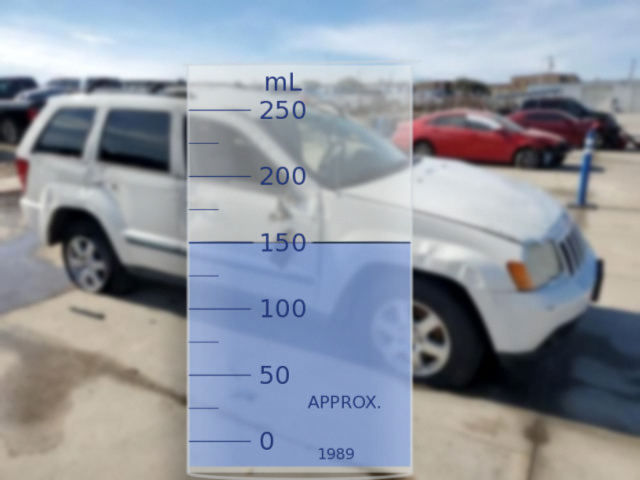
150 mL
